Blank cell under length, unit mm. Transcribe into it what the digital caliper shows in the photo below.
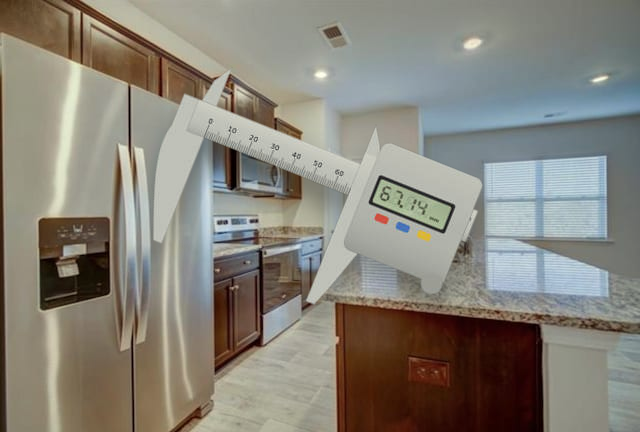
67.14 mm
